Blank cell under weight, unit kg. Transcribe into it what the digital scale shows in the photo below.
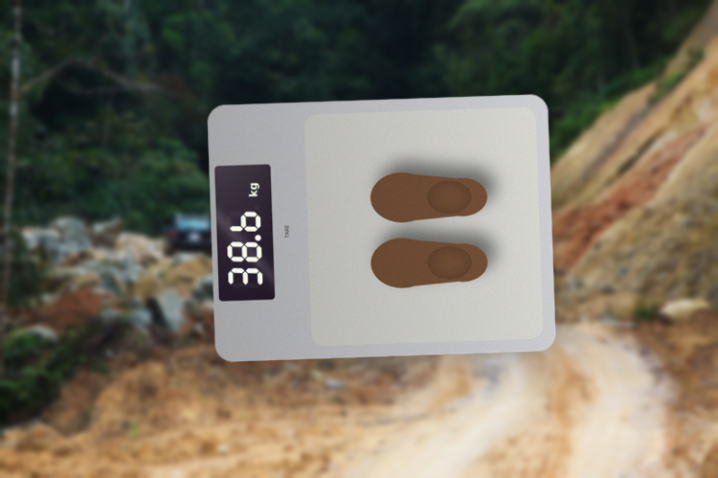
38.6 kg
